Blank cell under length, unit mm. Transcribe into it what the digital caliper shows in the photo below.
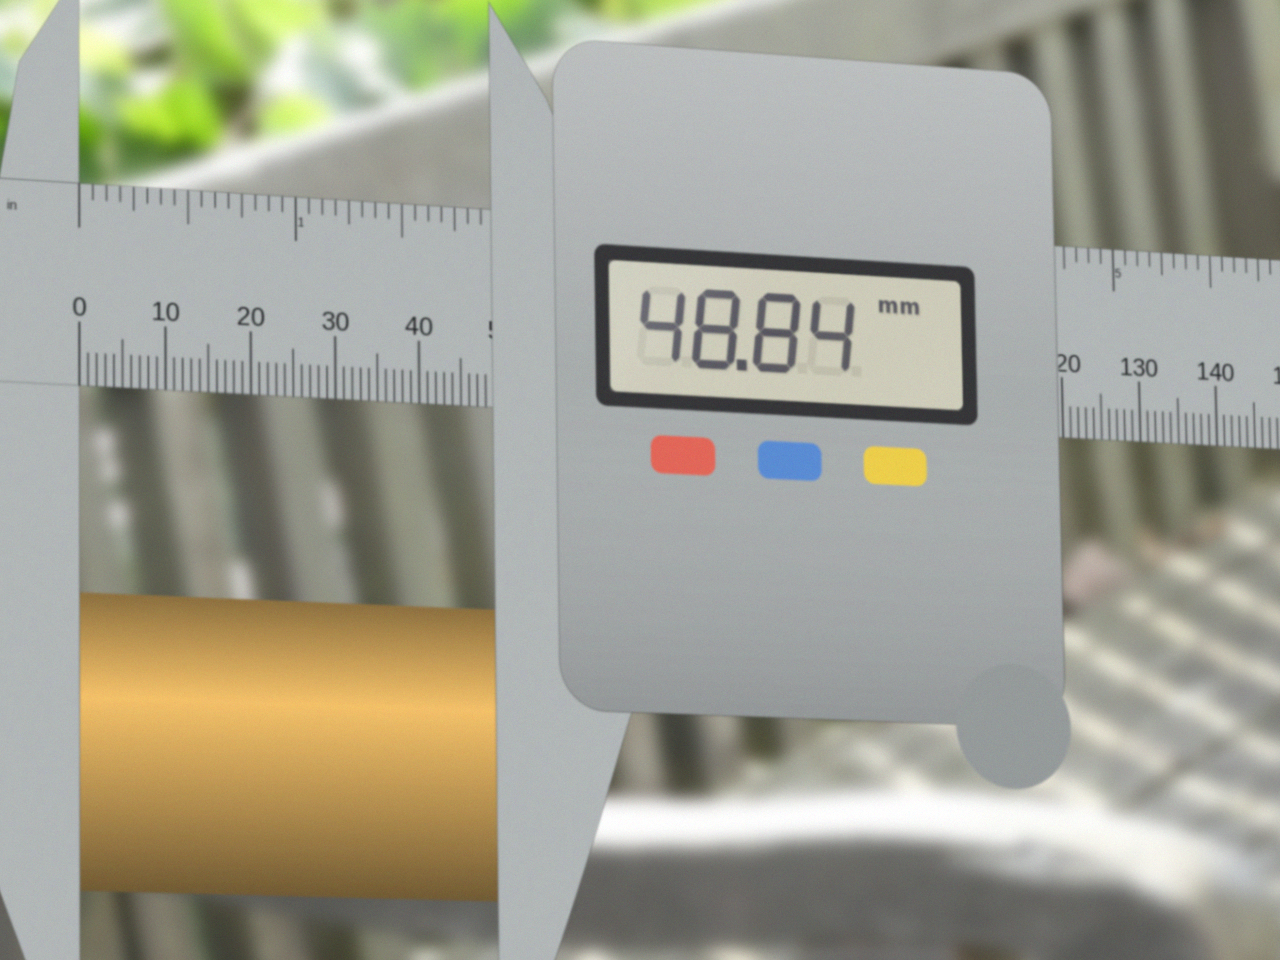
48.84 mm
